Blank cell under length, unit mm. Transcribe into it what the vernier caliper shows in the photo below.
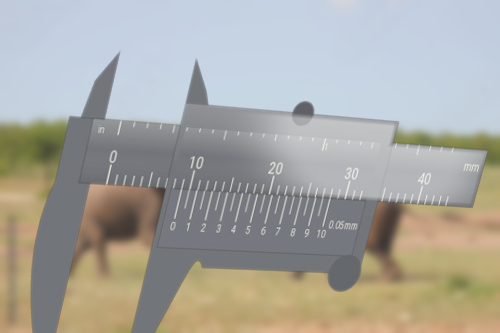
9.0 mm
